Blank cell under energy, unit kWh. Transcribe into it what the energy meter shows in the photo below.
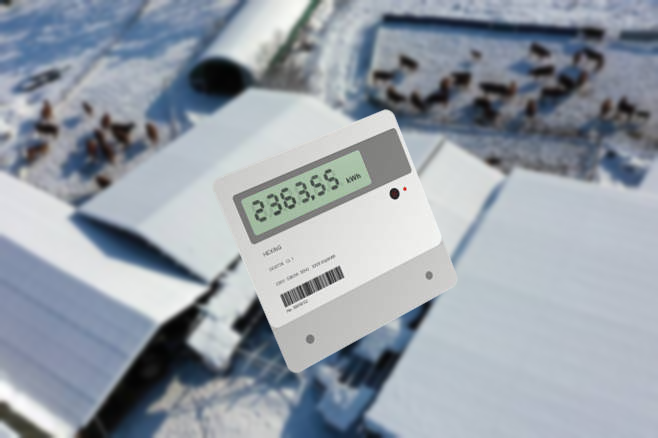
2363.55 kWh
